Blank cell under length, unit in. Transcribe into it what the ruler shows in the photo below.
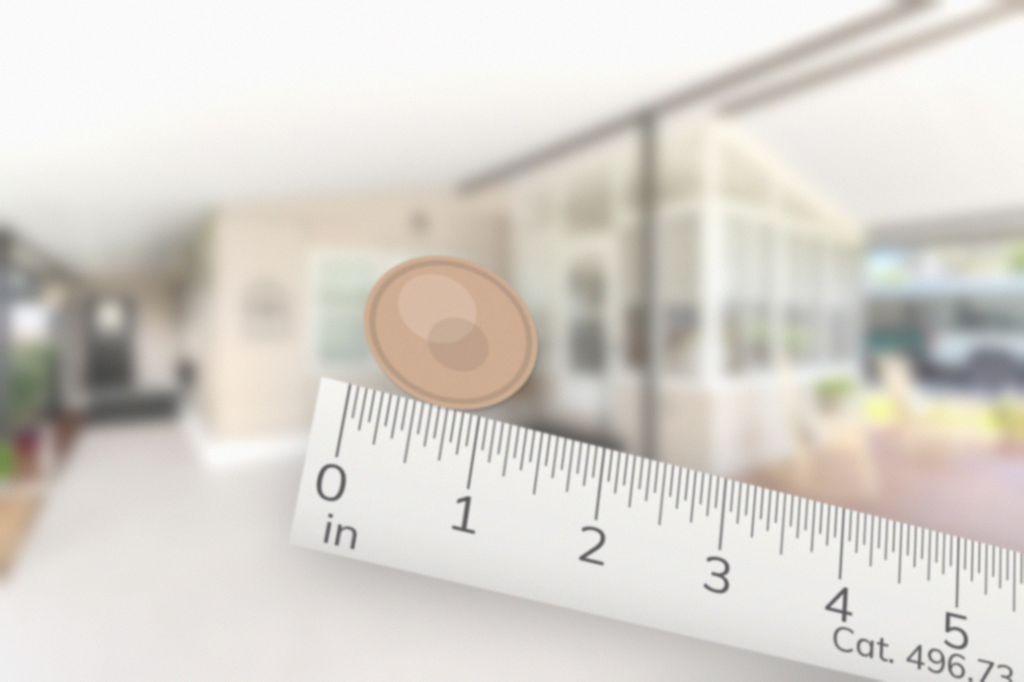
1.375 in
